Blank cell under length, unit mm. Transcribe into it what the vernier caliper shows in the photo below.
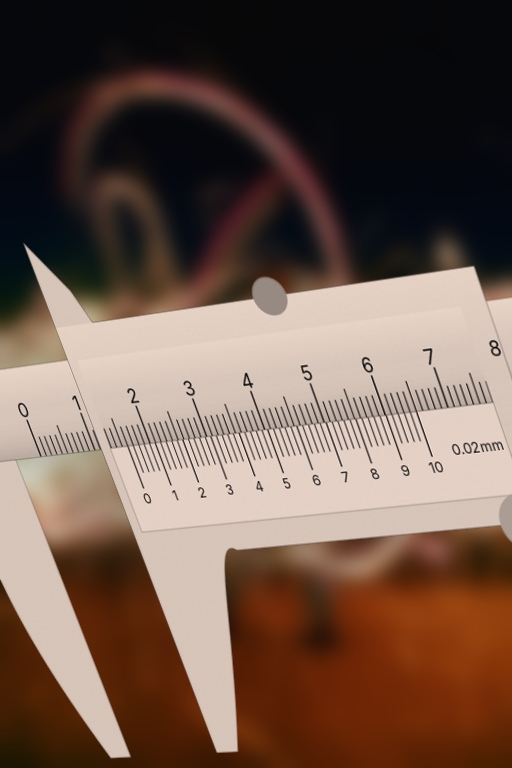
16.0 mm
